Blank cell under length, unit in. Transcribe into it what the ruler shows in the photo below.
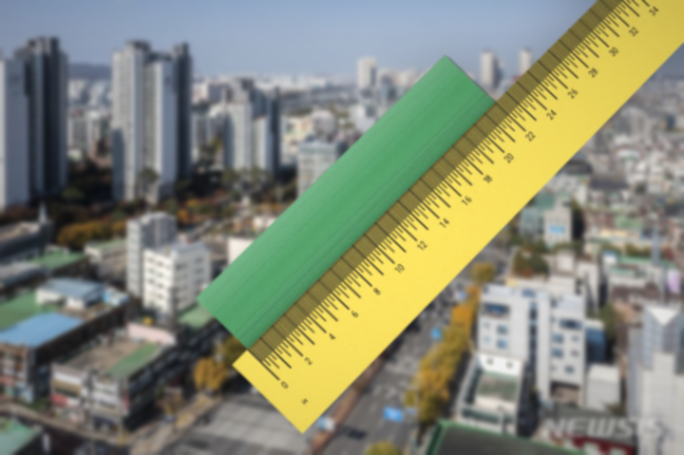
22 in
